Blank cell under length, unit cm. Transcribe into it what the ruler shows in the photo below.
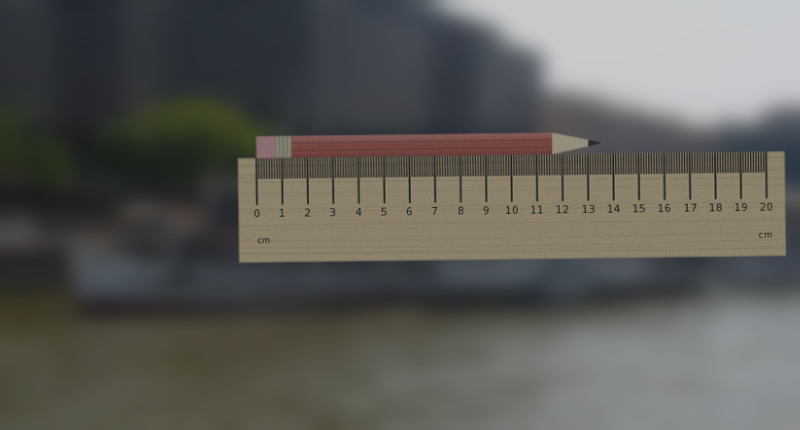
13.5 cm
